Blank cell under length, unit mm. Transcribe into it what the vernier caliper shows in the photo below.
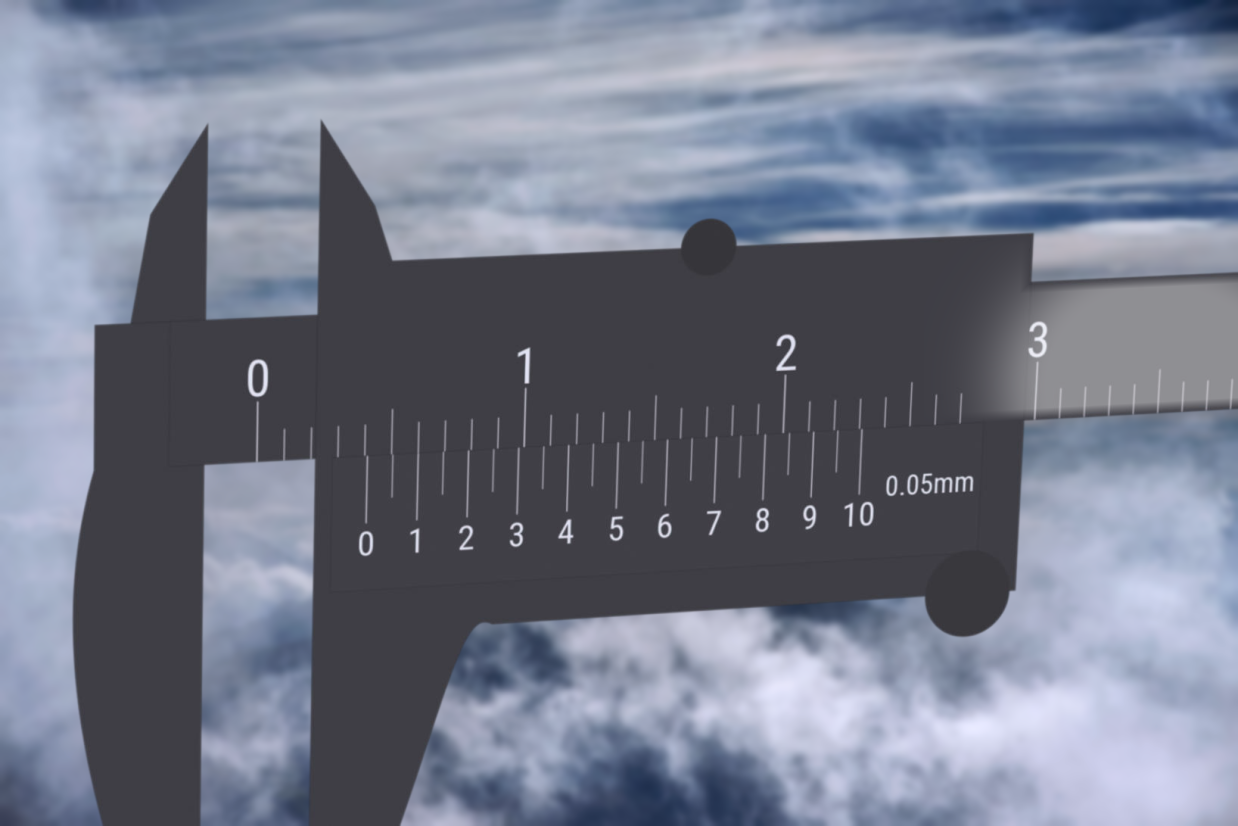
4.10 mm
